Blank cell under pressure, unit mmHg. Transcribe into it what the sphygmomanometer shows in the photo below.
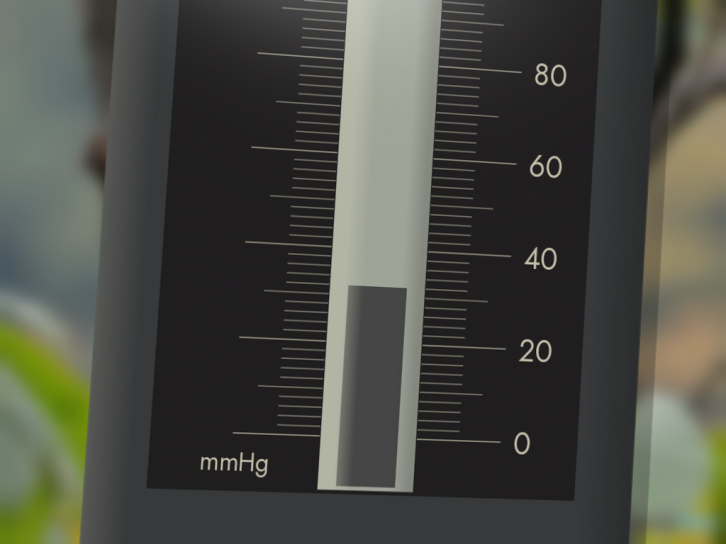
32 mmHg
